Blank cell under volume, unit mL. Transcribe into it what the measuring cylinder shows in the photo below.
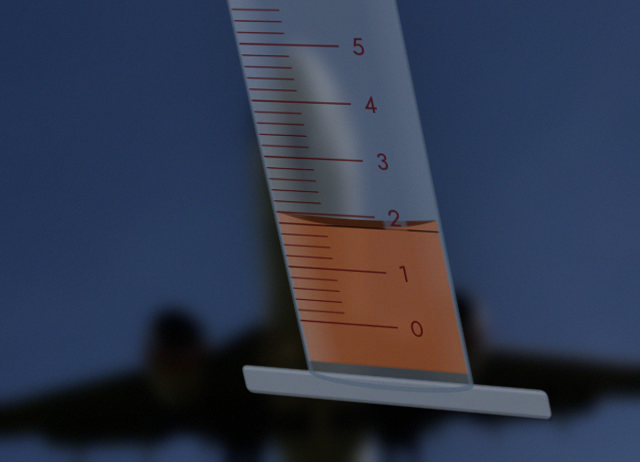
1.8 mL
